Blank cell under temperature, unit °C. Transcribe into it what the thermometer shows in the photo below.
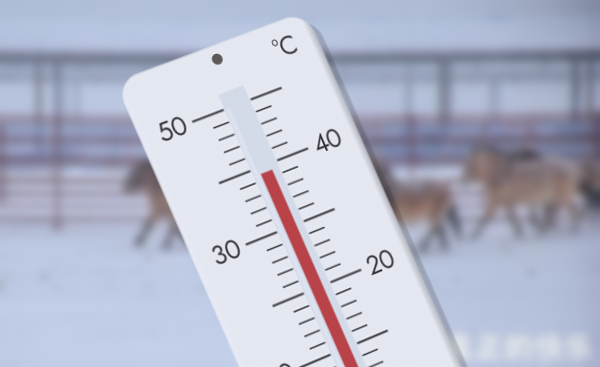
39 °C
